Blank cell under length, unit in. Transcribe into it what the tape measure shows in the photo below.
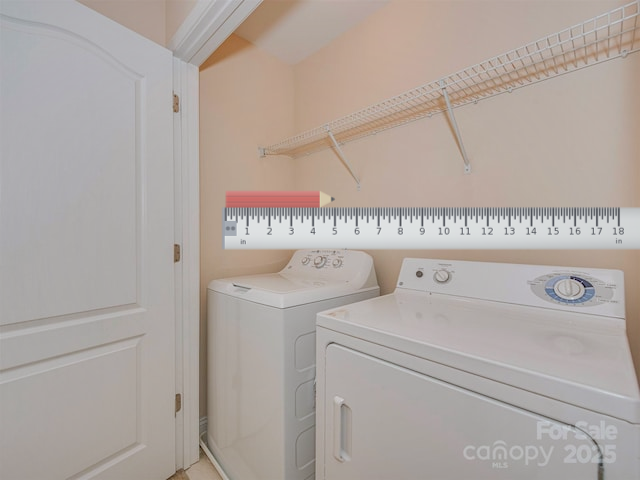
5 in
